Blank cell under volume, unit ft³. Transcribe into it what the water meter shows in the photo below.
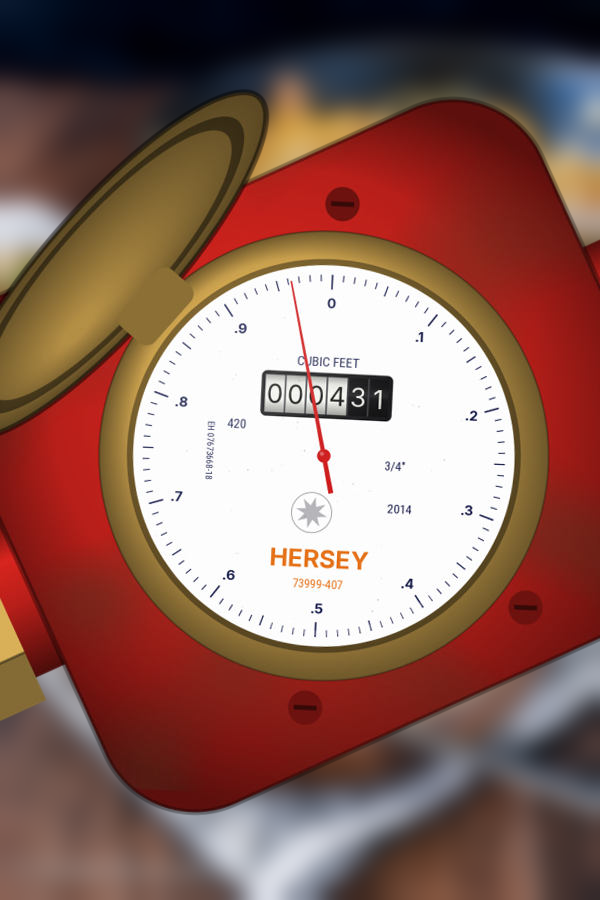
430.96 ft³
